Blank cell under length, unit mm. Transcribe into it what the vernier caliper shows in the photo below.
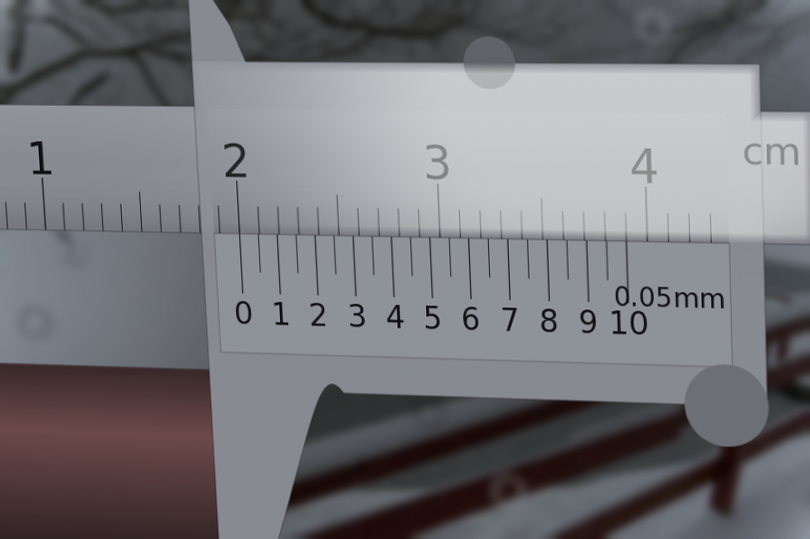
20.0 mm
